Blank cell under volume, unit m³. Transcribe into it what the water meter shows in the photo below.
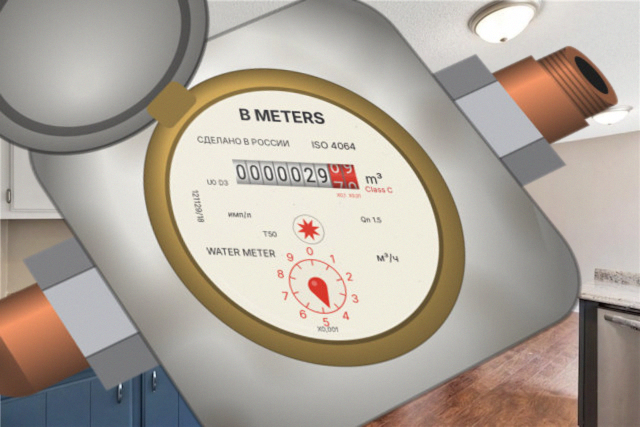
29.694 m³
